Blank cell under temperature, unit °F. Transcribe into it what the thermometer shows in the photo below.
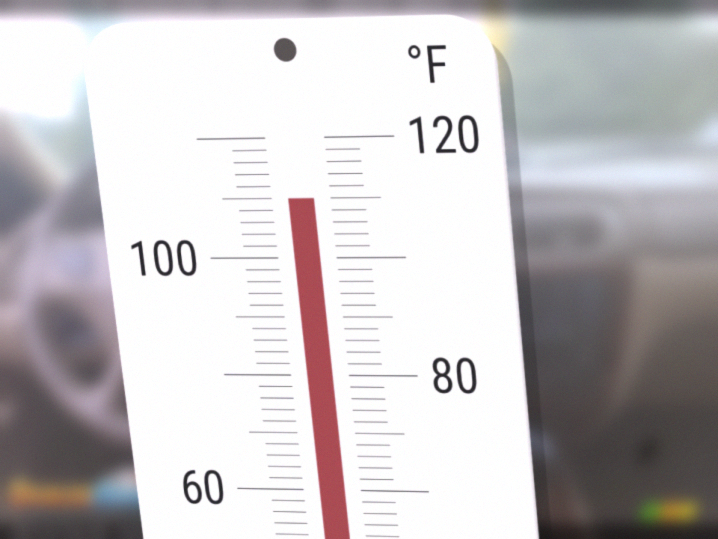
110 °F
